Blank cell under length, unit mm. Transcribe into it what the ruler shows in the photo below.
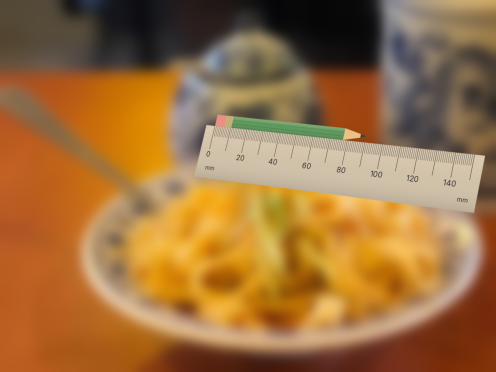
90 mm
